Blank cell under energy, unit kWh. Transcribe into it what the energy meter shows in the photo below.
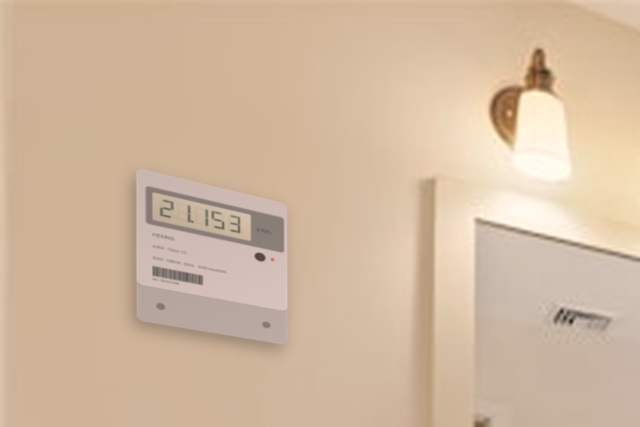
21.153 kWh
